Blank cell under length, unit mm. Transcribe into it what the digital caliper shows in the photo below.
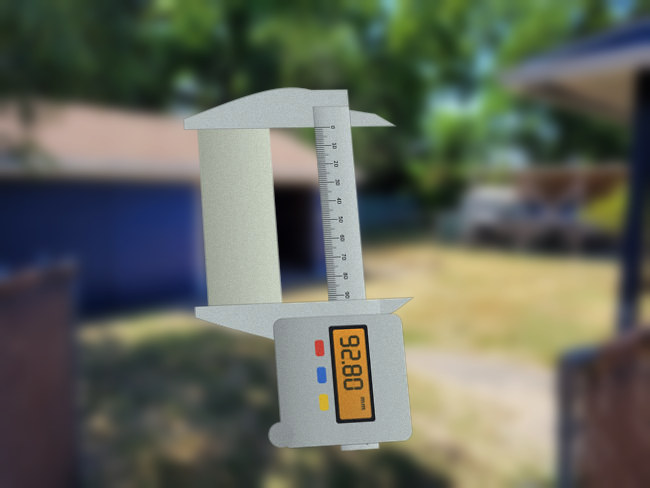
92.80 mm
